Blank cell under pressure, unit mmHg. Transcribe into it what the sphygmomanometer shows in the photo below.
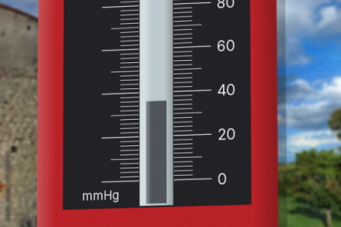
36 mmHg
